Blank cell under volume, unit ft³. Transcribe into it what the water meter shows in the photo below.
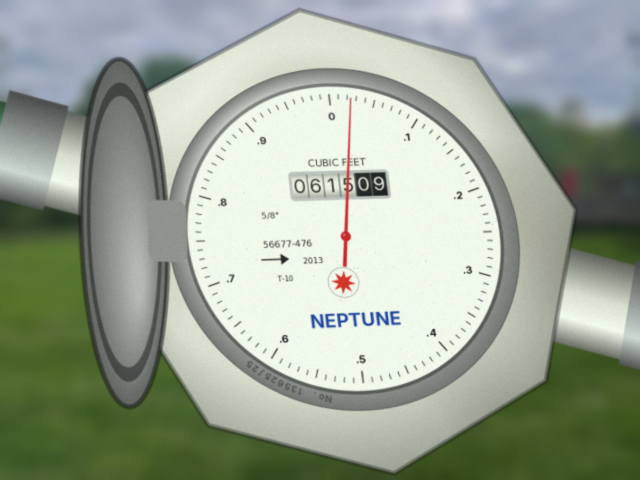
61509.02 ft³
